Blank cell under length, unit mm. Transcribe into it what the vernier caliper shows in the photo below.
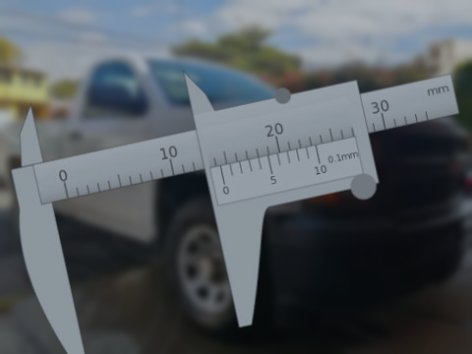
14.4 mm
